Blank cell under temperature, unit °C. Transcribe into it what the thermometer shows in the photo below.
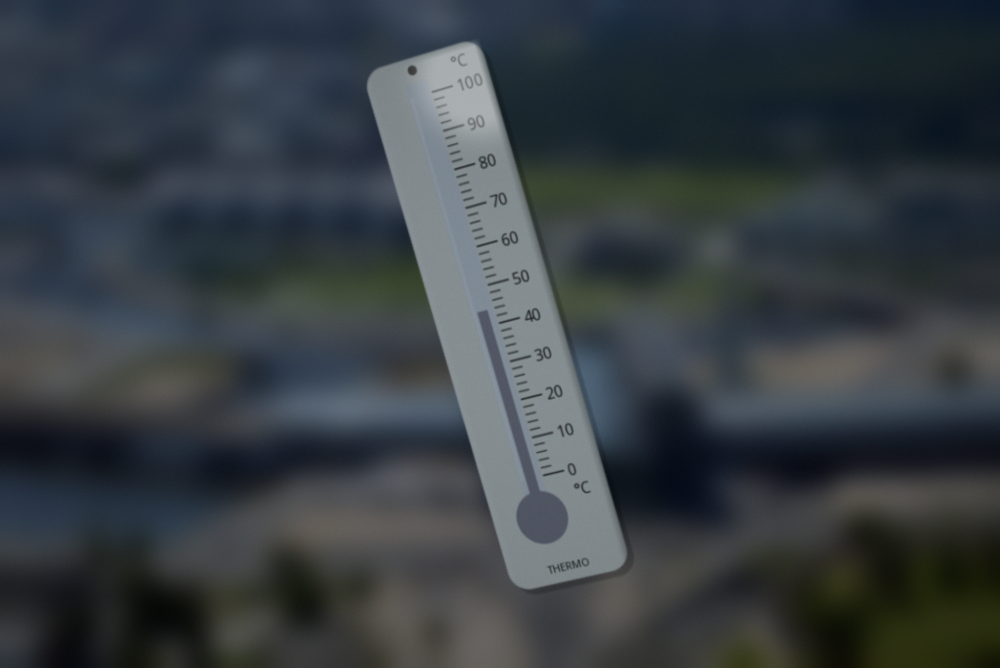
44 °C
